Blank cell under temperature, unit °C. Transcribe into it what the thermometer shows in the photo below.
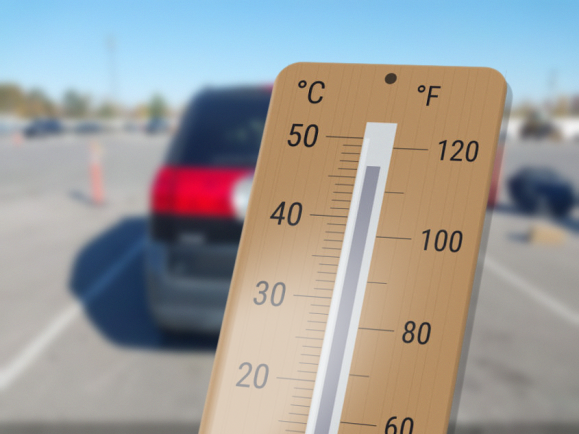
46.5 °C
